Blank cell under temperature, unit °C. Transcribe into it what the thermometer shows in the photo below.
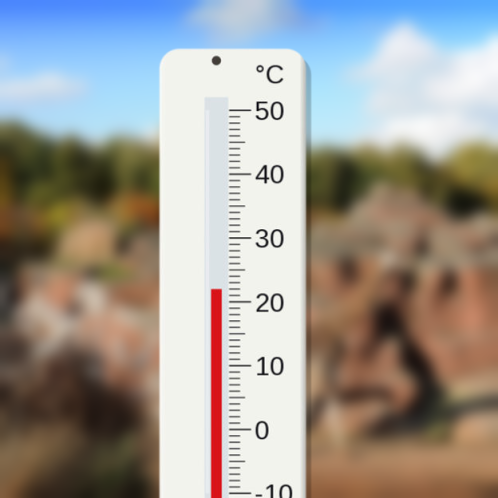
22 °C
